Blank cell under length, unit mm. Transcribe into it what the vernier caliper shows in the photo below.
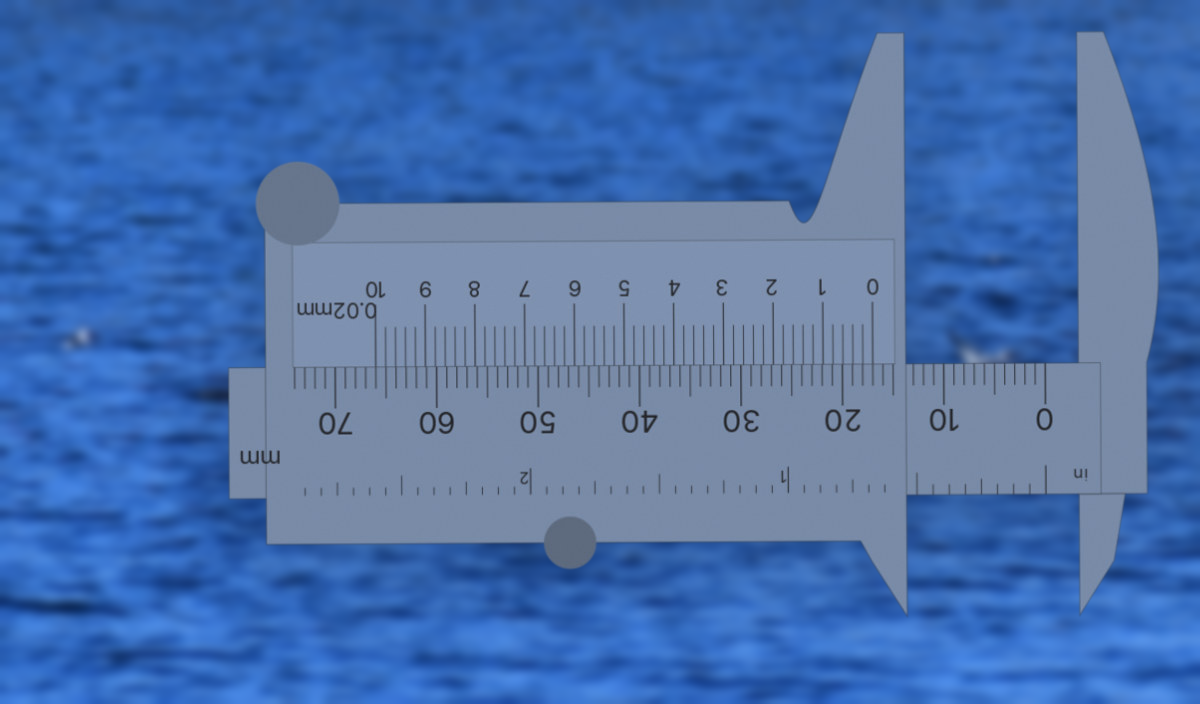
17.0 mm
